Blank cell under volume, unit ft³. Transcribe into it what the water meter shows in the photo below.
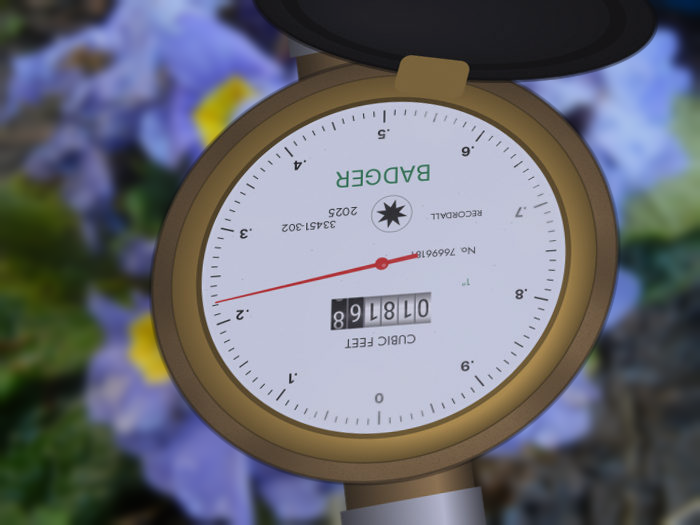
18168.22 ft³
